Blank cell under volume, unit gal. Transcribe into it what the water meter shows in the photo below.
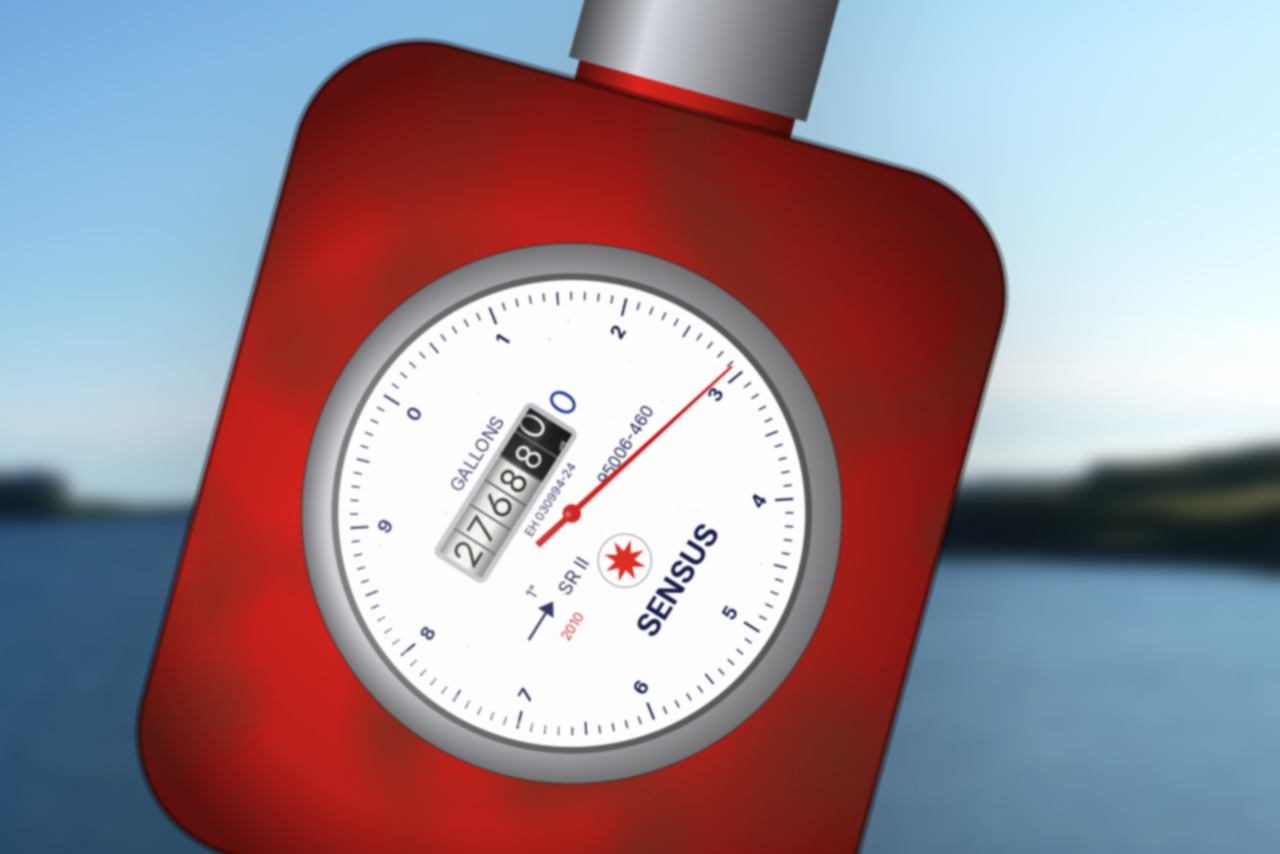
2768802.9 gal
